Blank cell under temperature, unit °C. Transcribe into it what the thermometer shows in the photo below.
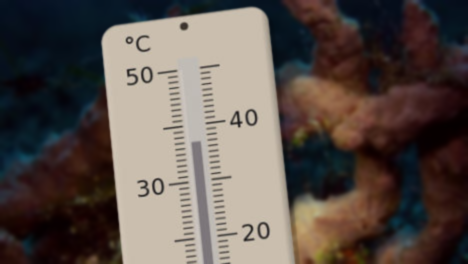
37 °C
